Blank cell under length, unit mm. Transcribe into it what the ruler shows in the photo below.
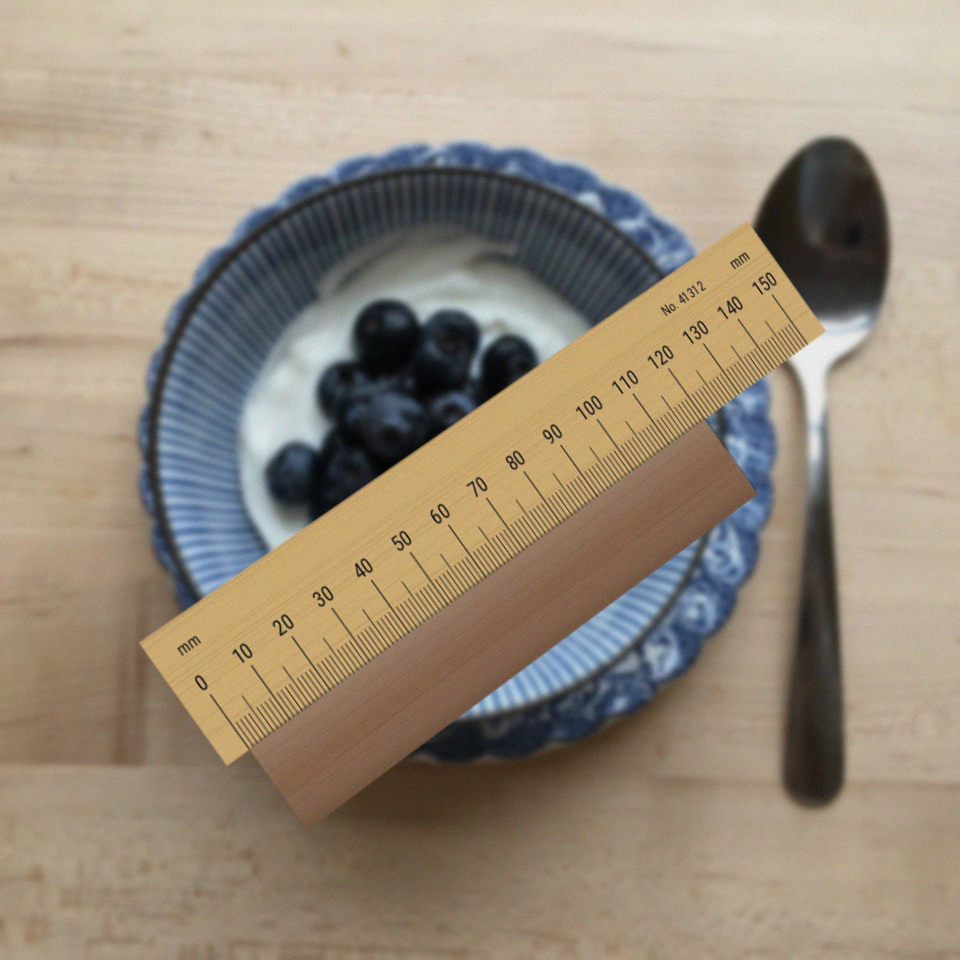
120 mm
